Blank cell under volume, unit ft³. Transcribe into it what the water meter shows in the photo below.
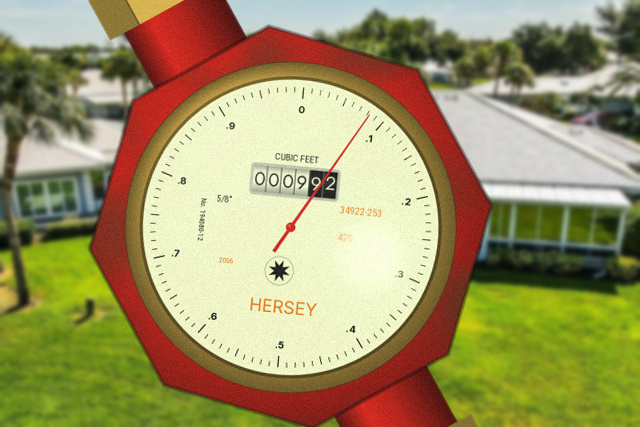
992.08 ft³
